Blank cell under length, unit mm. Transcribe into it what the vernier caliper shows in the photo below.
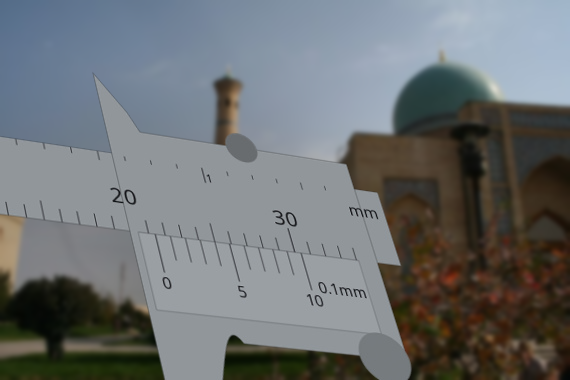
21.4 mm
